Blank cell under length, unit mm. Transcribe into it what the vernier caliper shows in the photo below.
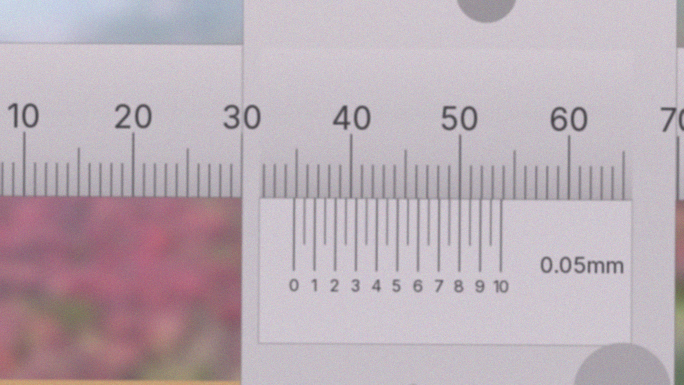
34.8 mm
